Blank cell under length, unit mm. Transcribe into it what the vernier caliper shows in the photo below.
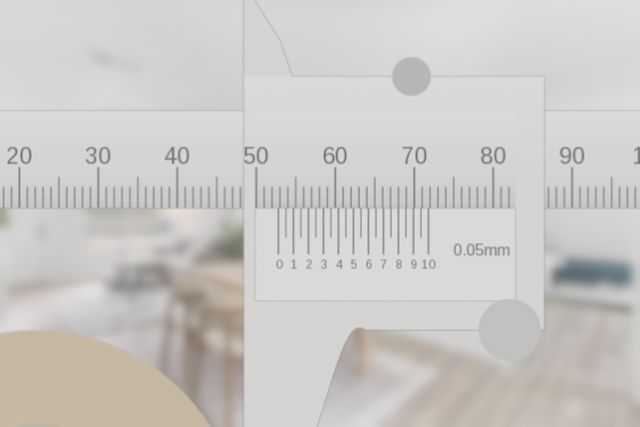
52.8 mm
